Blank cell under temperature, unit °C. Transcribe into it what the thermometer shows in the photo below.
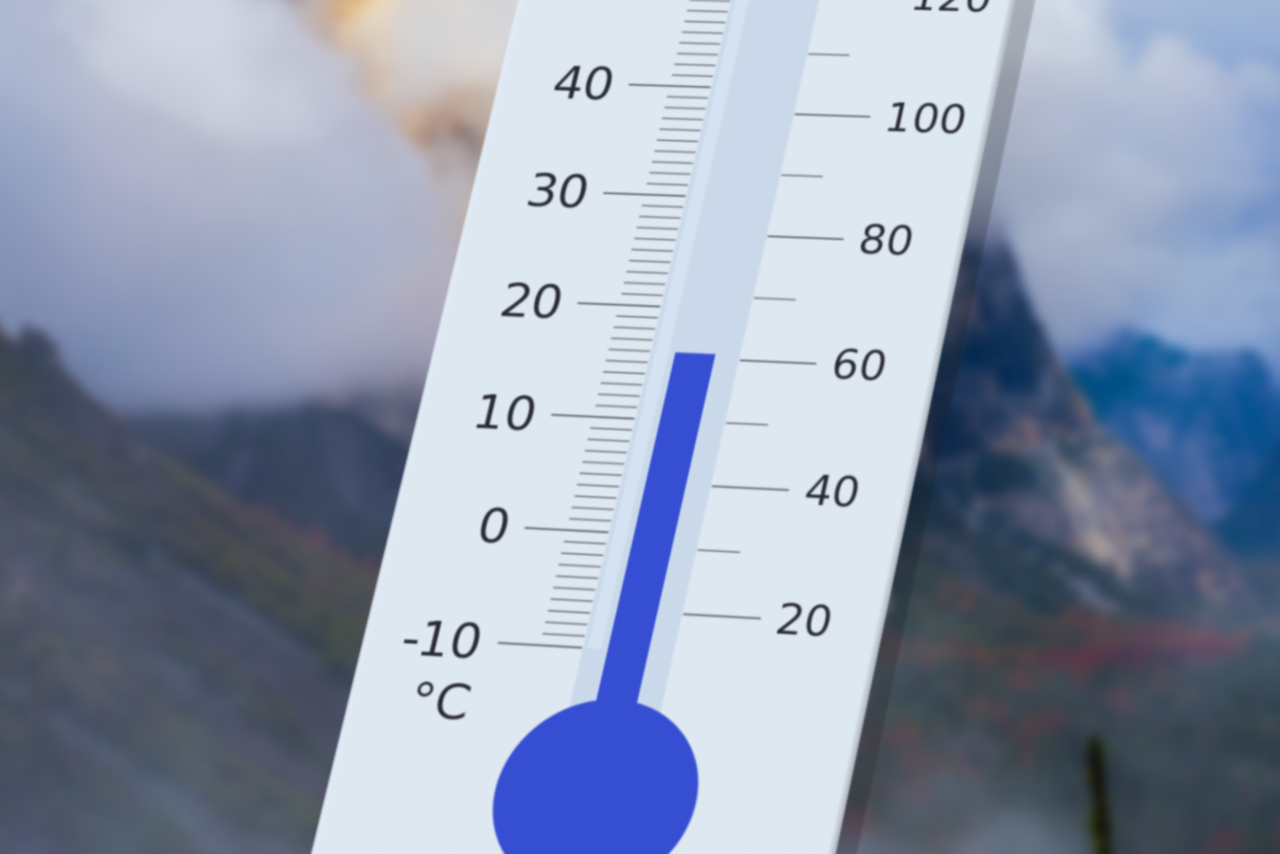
16 °C
